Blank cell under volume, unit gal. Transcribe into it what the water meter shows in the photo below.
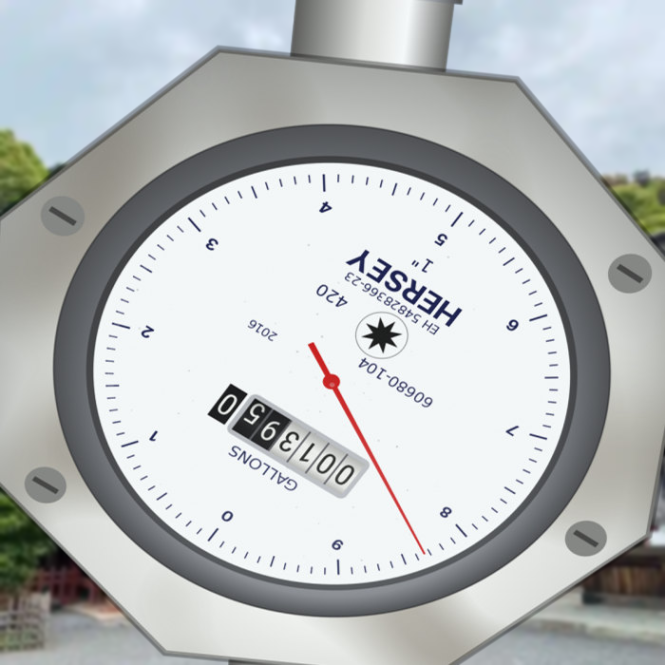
13948.3 gal
